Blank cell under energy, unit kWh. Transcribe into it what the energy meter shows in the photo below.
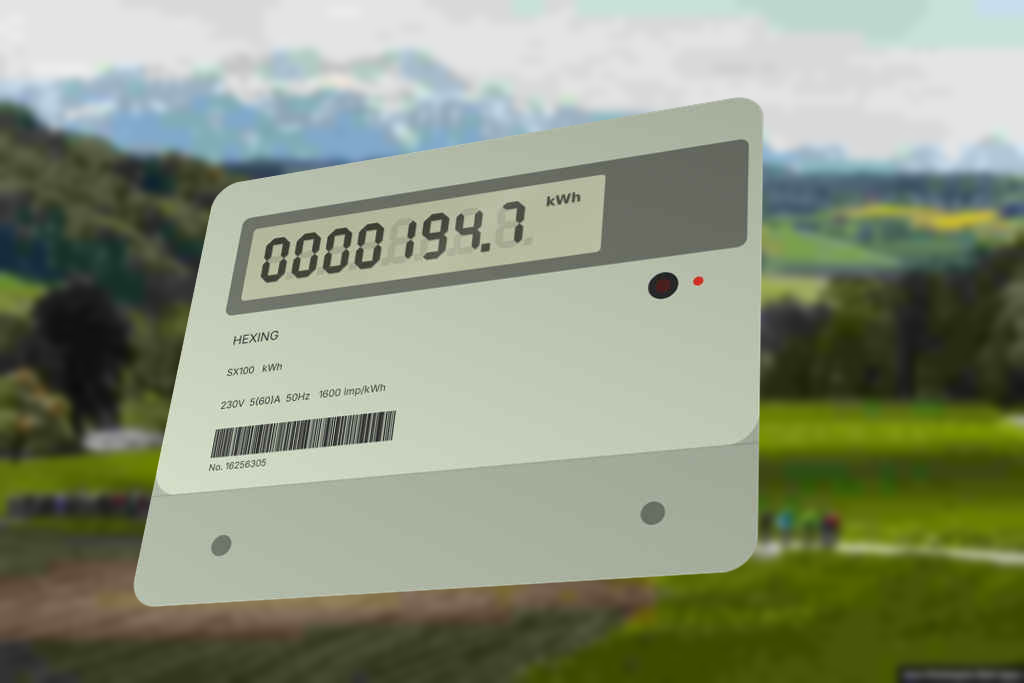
194.7 kWh
